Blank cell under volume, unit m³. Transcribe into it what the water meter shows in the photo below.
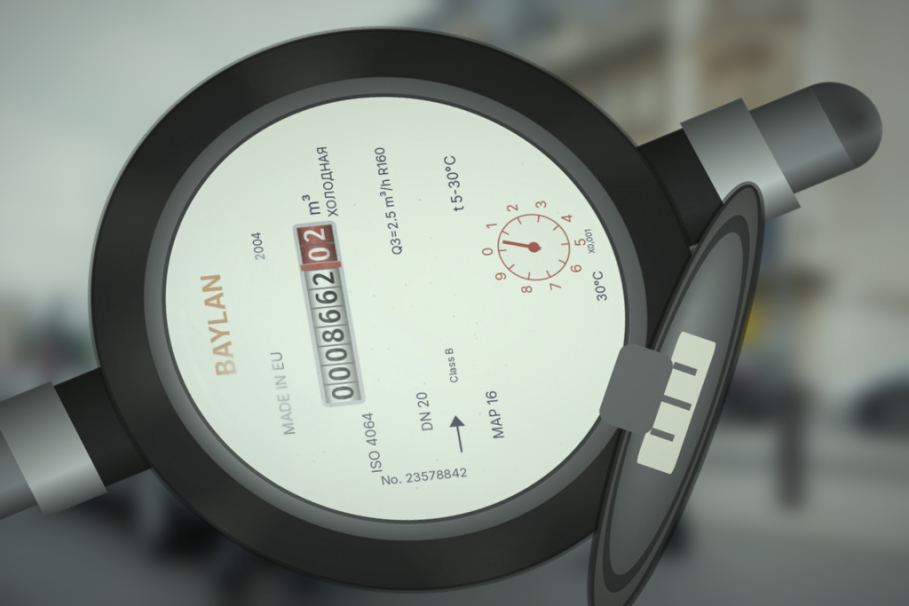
8662.020 m³
